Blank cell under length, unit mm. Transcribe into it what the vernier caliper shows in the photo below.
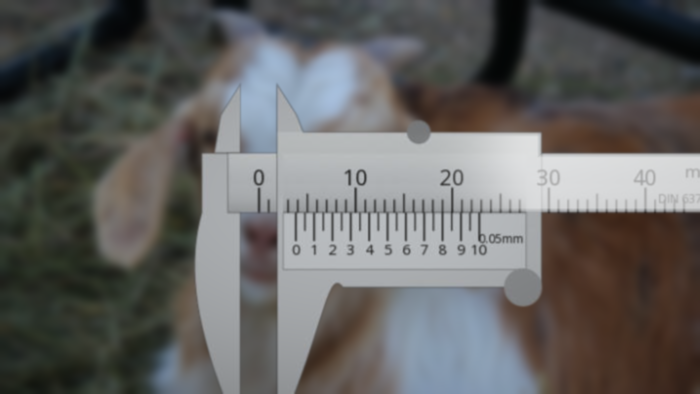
3.8 mm
